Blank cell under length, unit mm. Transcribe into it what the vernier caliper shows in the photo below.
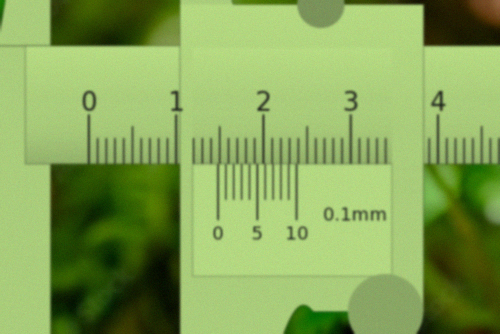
14.8 mm
